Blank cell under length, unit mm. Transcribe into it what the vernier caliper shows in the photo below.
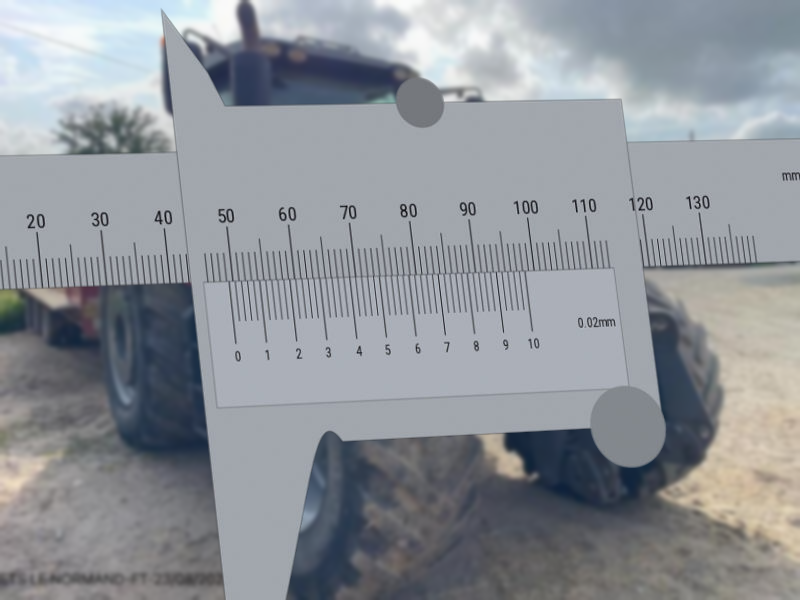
49.4 mm
